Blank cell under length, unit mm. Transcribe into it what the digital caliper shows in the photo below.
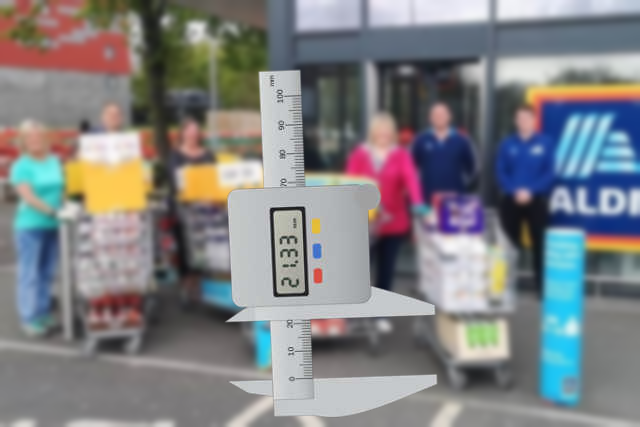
21.33 mm
